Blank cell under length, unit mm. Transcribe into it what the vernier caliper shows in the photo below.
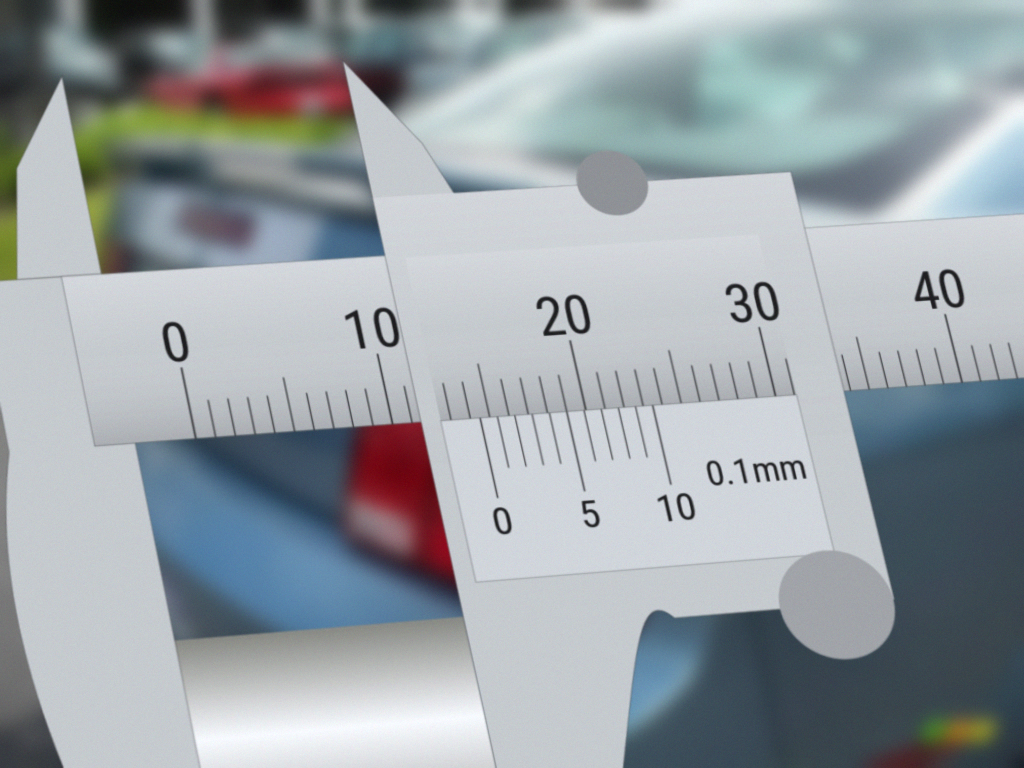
14.5 mm
